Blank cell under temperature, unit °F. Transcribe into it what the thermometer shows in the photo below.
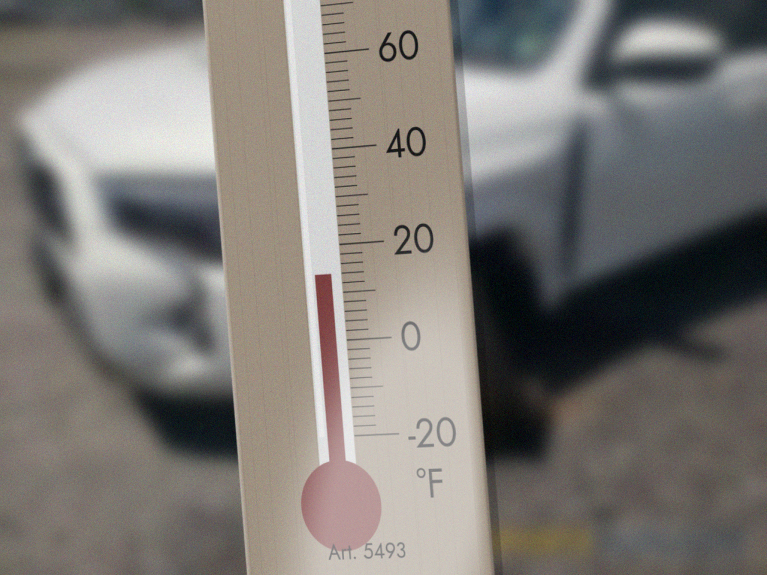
14 °F
